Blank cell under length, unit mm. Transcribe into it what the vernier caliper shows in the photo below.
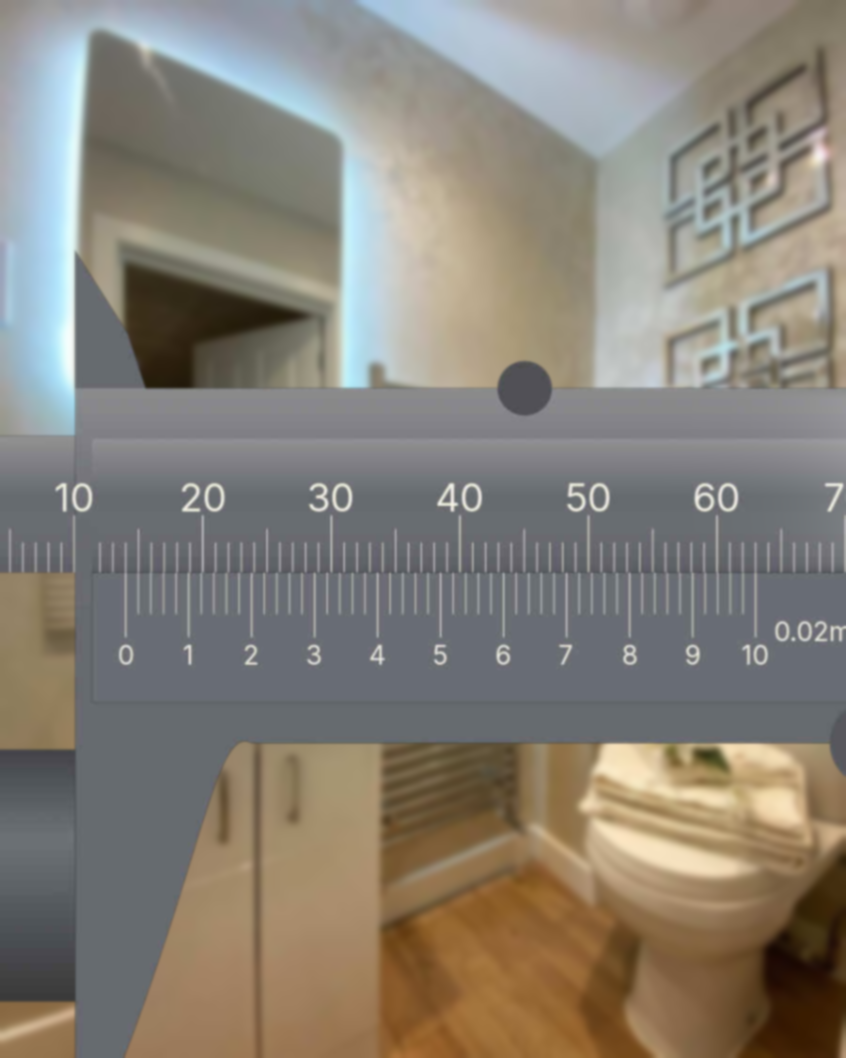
14.0 mm
